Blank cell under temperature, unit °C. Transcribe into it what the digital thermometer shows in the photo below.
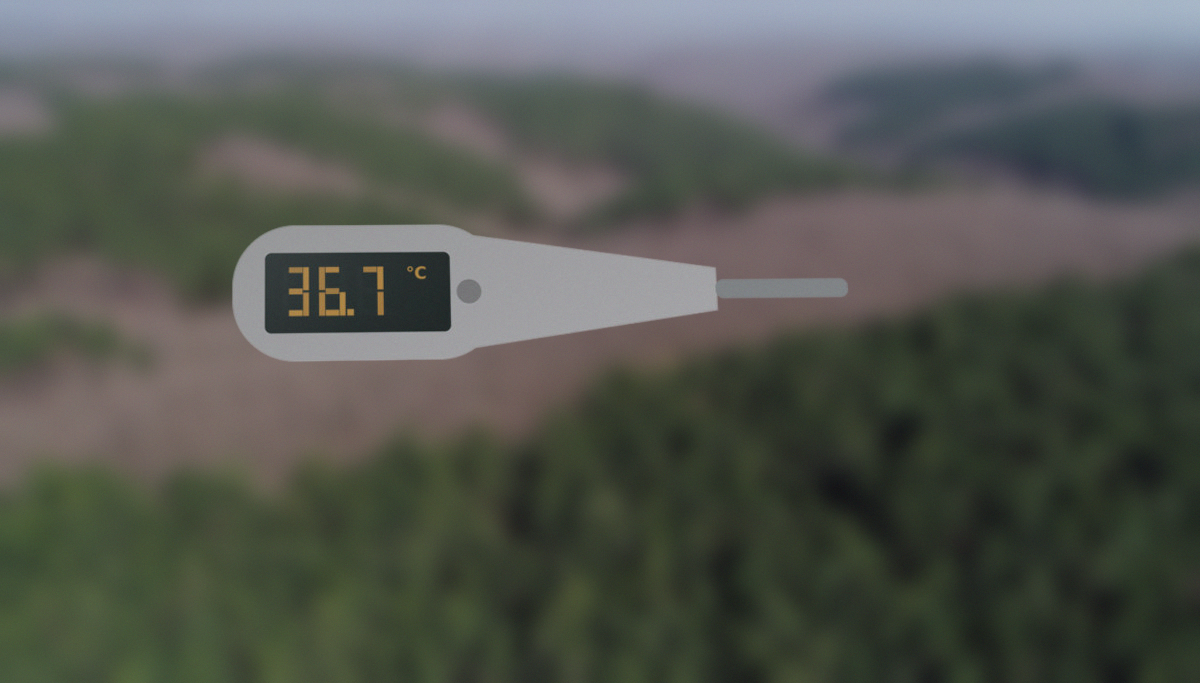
36.7 °C
